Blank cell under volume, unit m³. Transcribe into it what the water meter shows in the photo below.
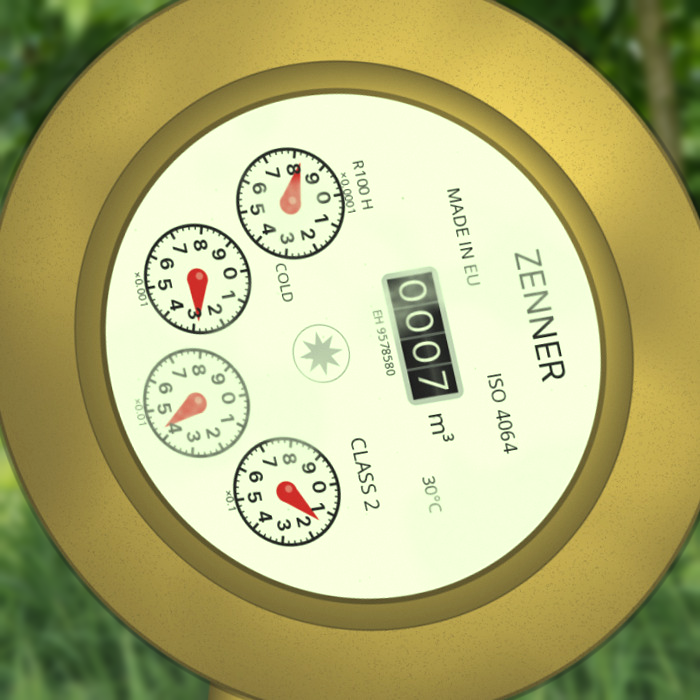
7.1428 m³
